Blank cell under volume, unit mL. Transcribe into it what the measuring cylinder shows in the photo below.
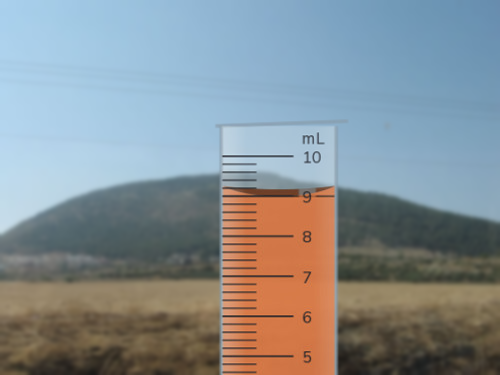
9 mL
